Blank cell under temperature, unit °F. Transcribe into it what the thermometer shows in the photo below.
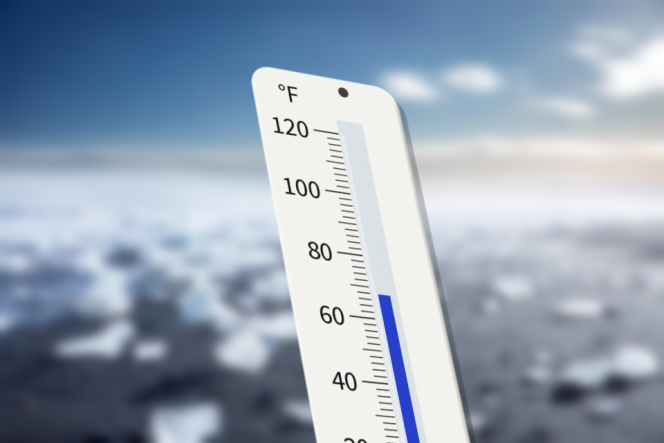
68 °F
